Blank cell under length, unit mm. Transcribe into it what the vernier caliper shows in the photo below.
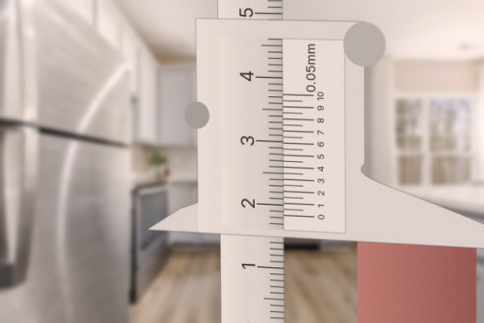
18.4 mm
